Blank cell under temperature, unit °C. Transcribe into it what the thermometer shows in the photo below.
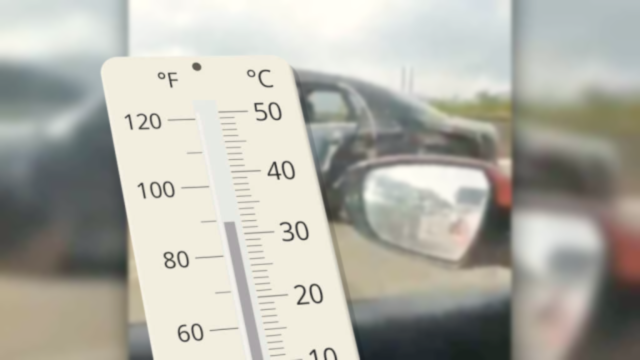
32 °C
